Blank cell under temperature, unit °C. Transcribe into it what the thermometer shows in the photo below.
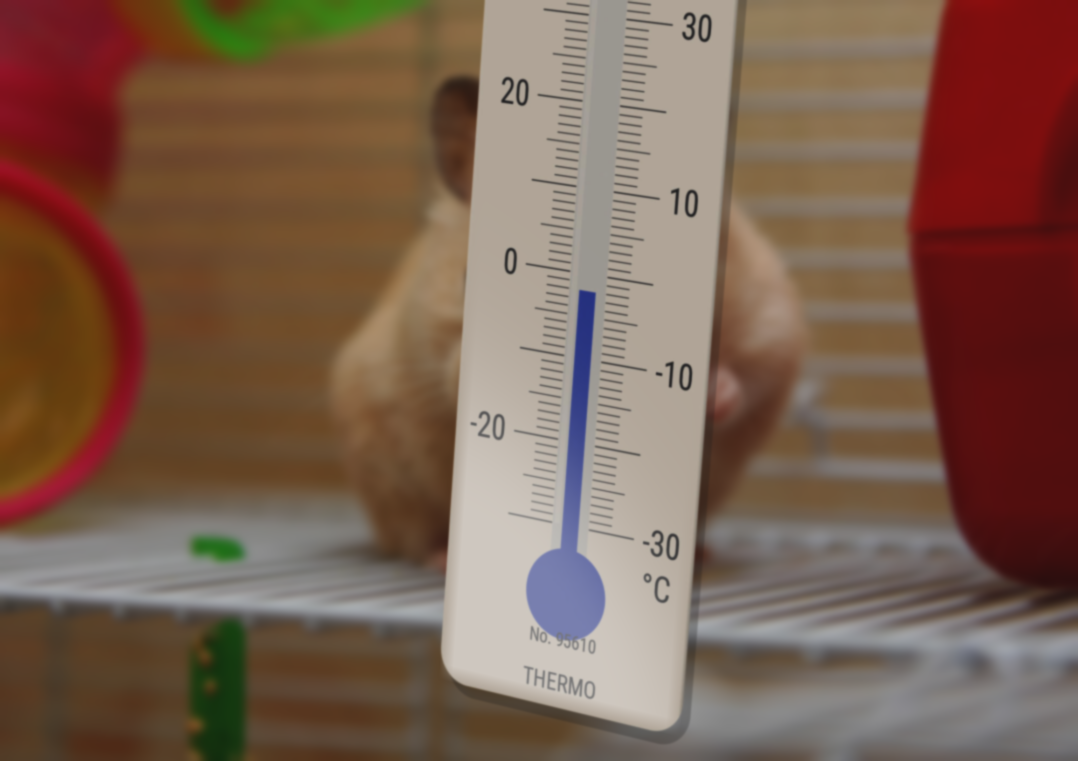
-2 °C
